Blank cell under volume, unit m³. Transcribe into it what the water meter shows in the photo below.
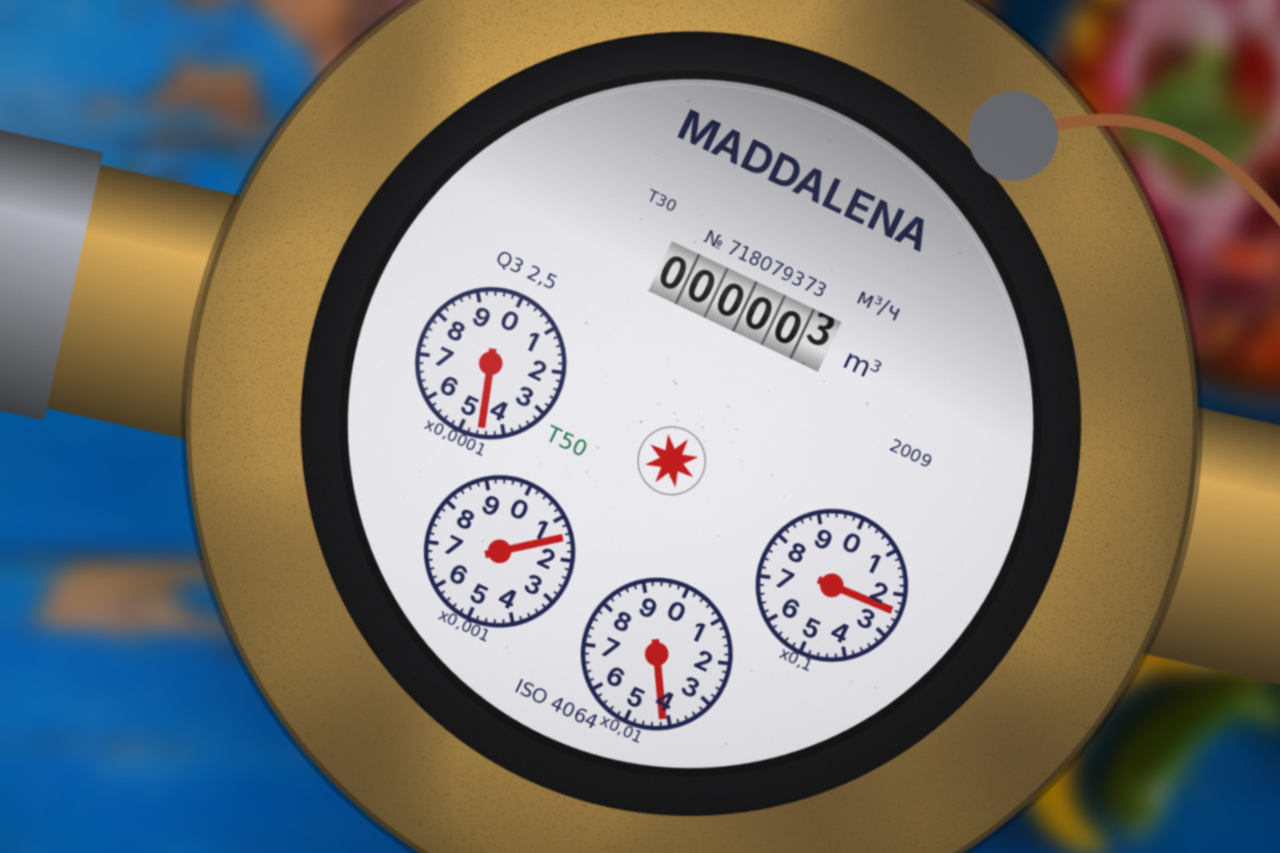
3.2414 m³
